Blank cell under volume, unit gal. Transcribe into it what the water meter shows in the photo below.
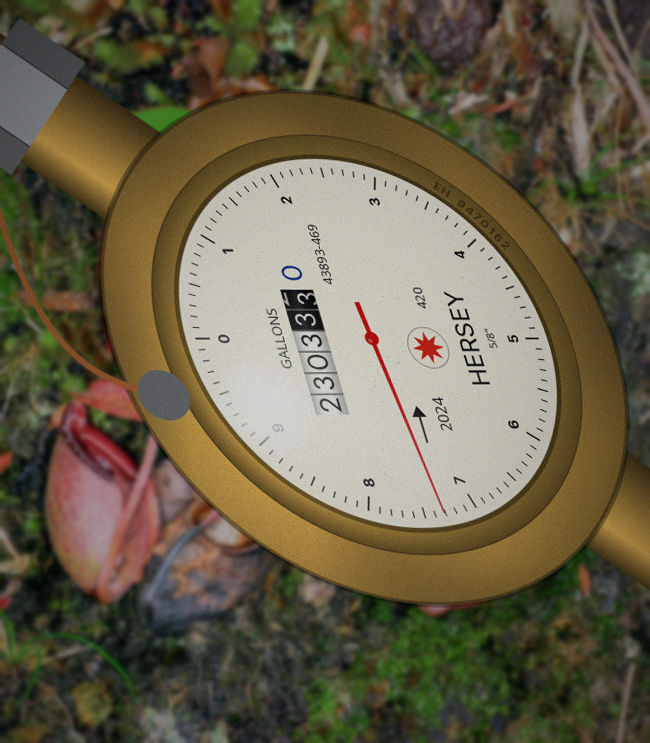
2303327.3 gal
